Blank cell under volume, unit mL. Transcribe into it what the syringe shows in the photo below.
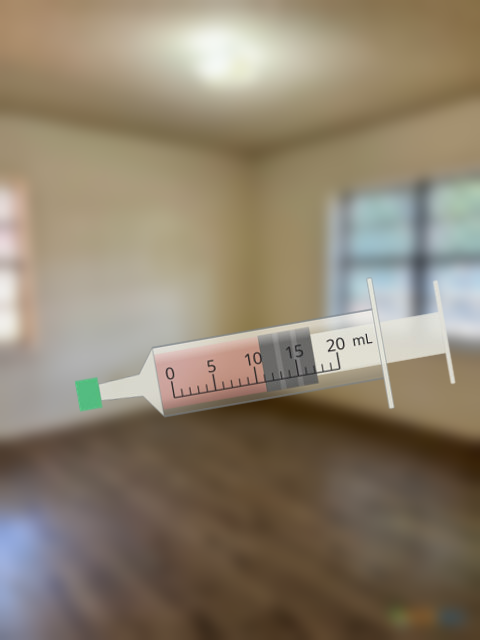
11 mL
